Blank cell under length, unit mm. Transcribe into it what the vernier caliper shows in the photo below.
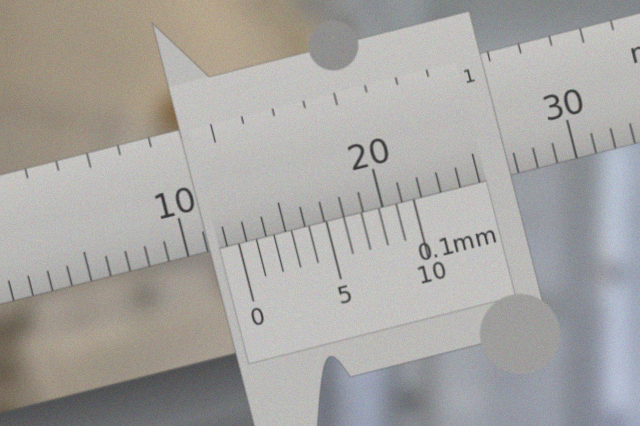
12.6 mm
